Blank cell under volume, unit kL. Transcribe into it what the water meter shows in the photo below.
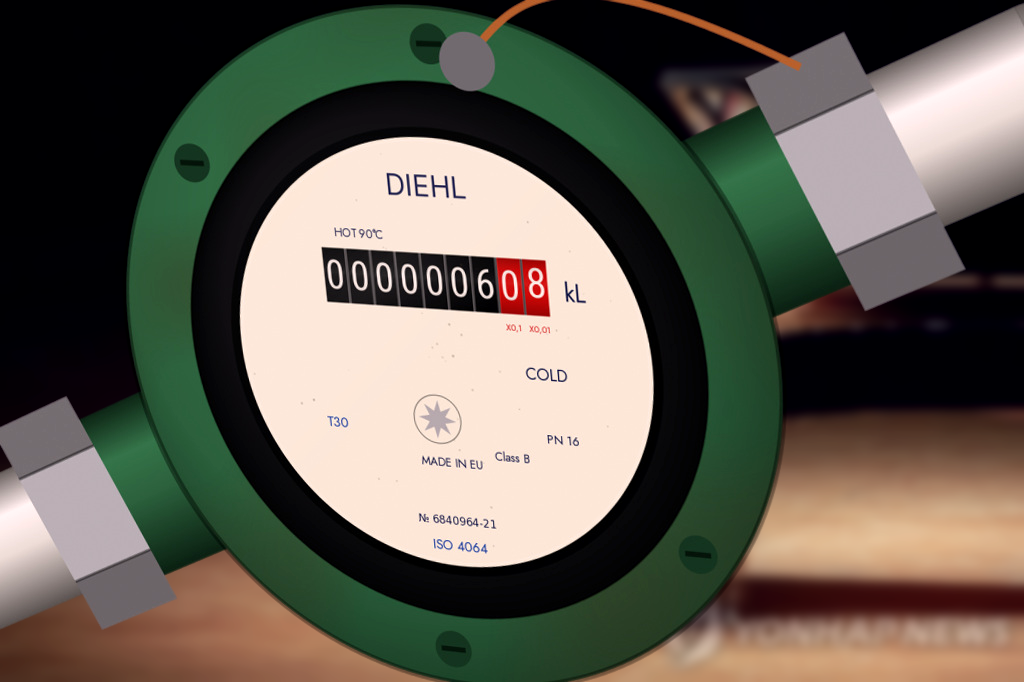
6.08 kL
